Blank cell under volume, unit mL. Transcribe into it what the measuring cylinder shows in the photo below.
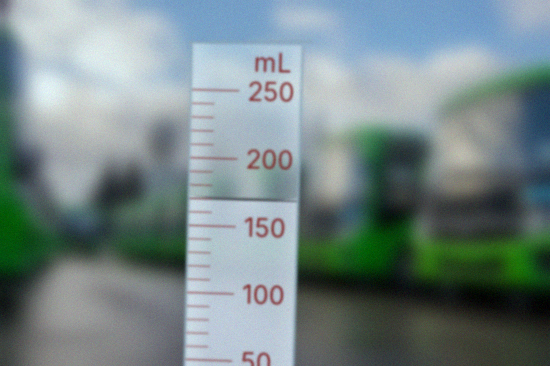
170 mL
